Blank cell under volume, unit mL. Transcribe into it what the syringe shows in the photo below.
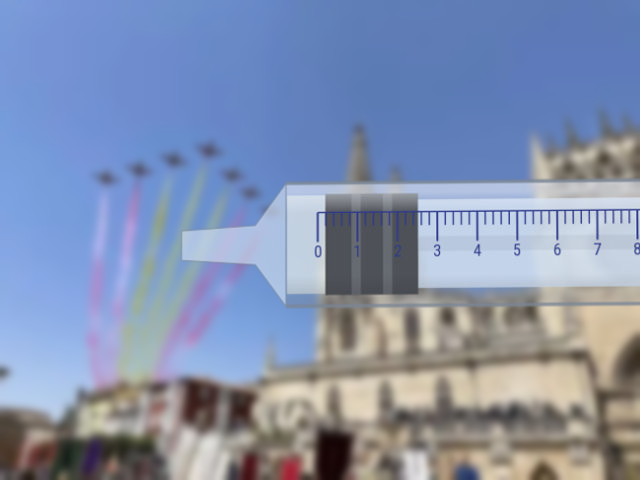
0.2 mL
